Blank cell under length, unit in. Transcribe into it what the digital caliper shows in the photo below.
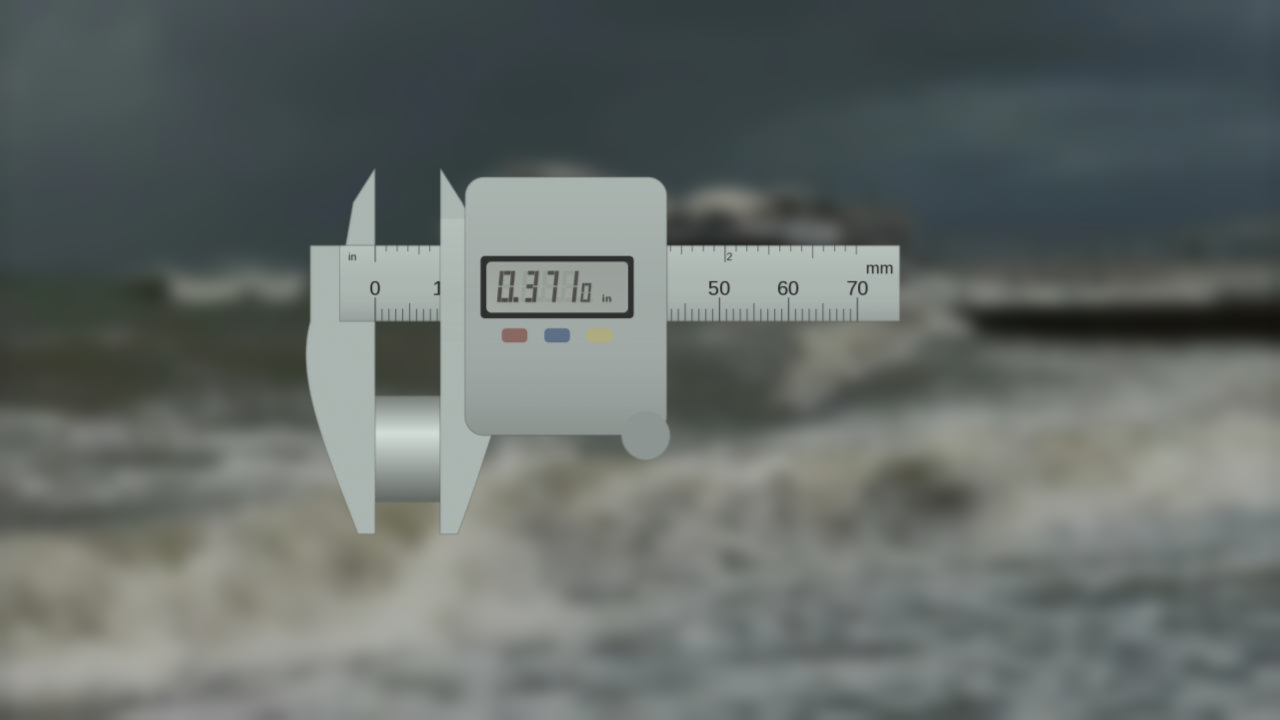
0.3710 in
